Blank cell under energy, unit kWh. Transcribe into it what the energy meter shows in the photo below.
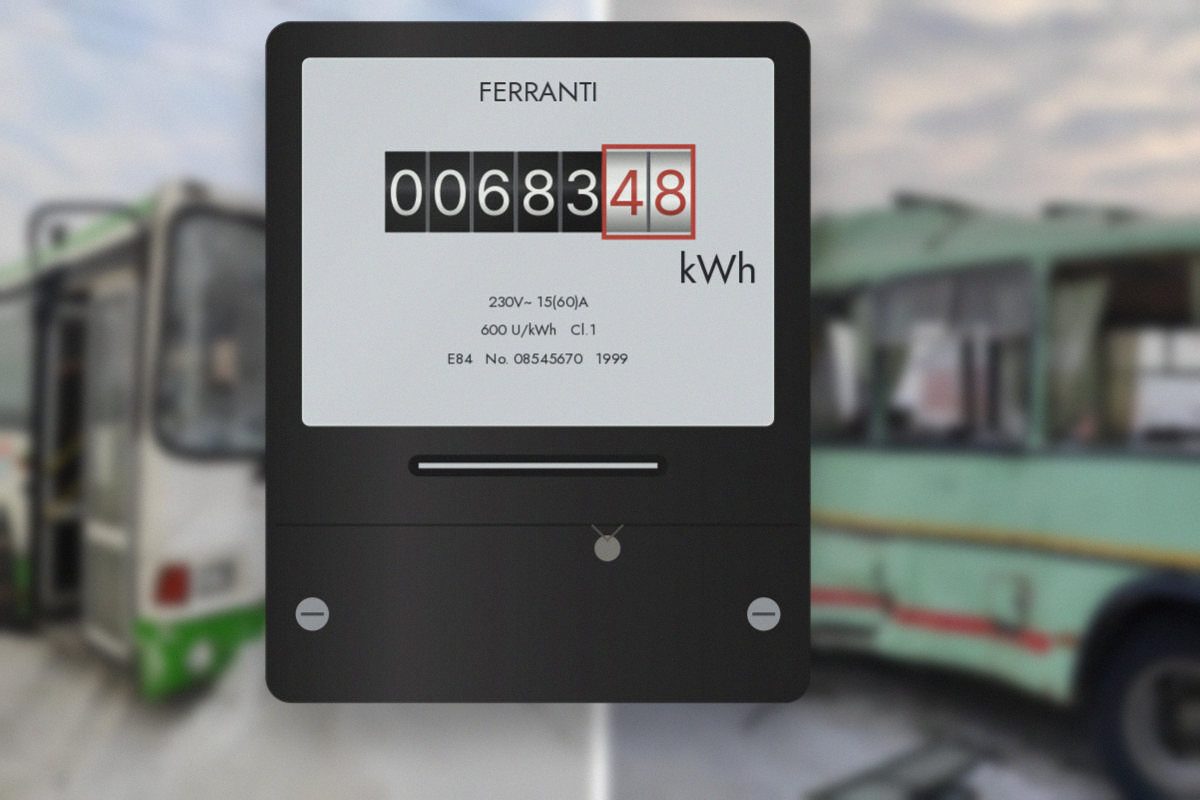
683.48 kWh
